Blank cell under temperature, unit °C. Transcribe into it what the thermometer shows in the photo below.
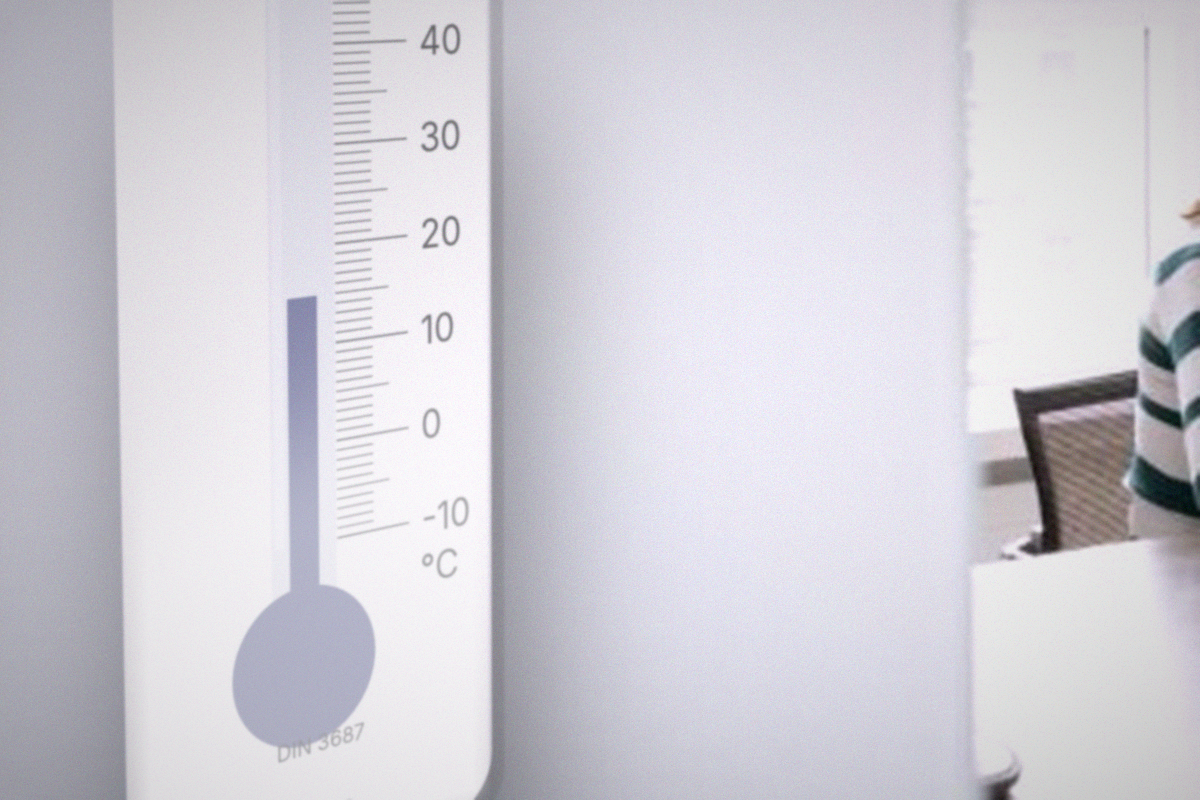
15 °C
